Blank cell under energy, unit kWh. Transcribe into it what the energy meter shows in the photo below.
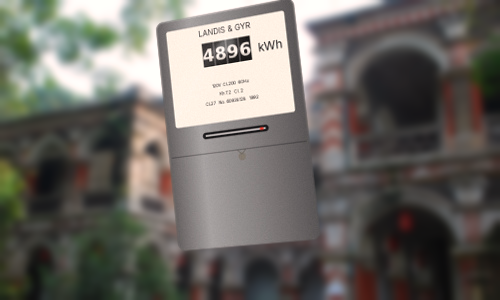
4896 kWh
